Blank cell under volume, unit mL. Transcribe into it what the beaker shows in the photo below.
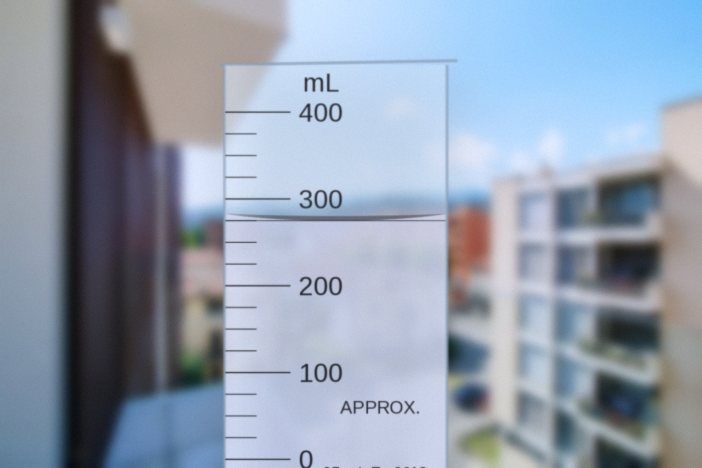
275 mL
